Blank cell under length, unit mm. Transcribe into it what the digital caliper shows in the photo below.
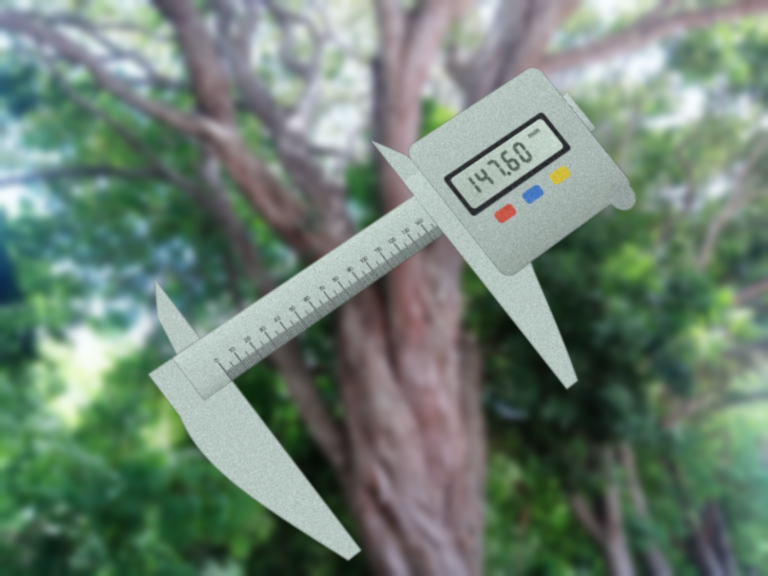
147.60 mm
